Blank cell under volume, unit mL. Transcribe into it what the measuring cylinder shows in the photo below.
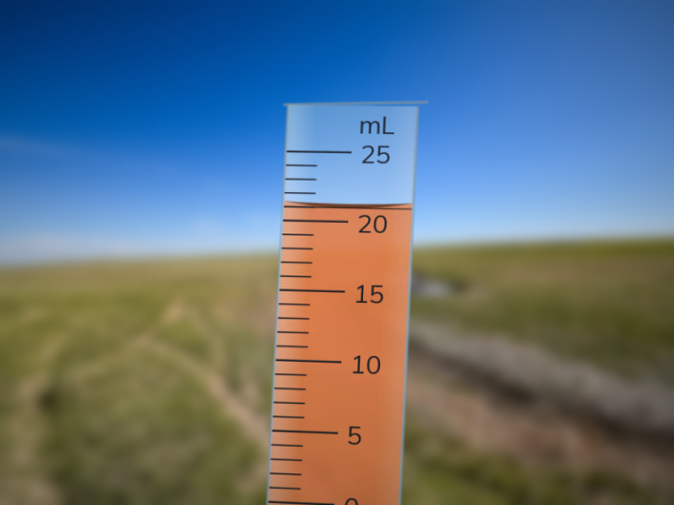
21 mL
